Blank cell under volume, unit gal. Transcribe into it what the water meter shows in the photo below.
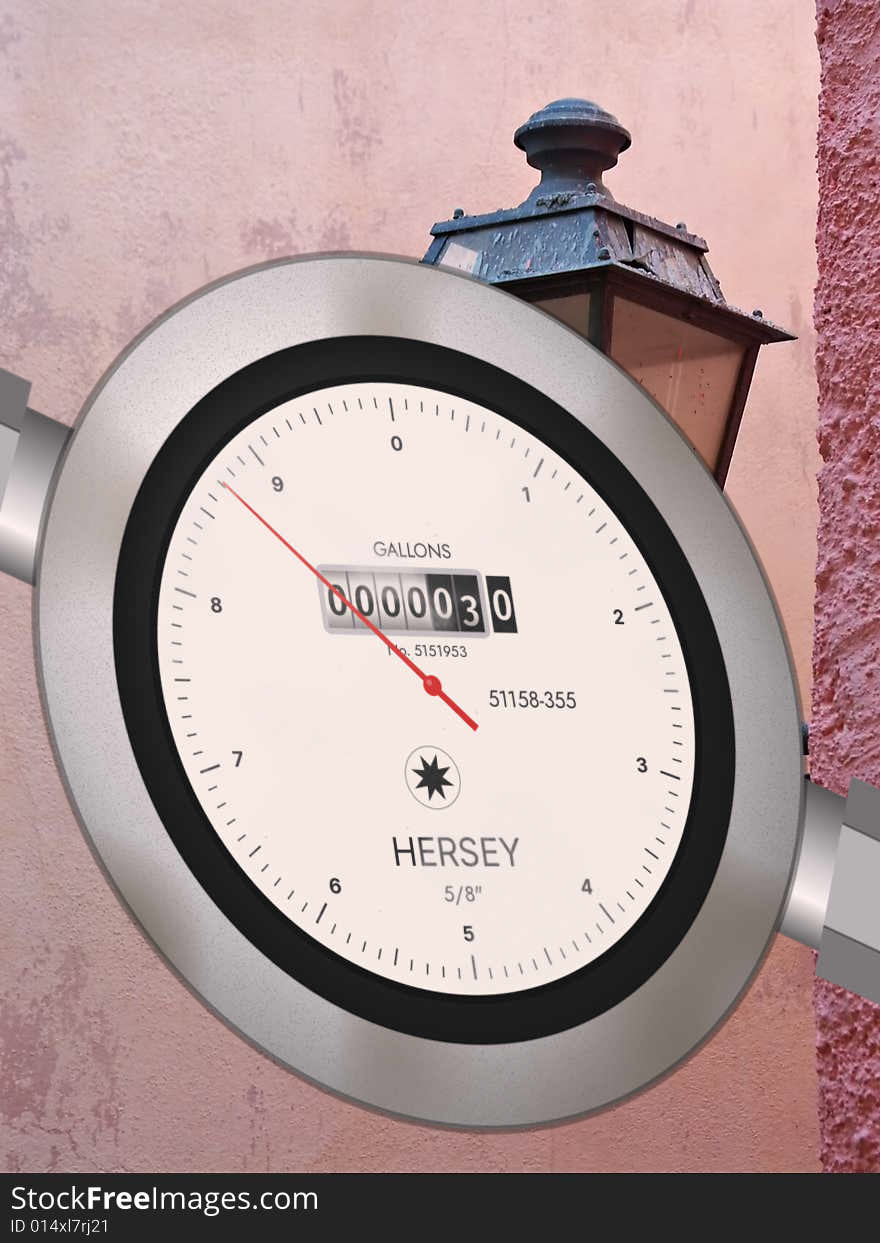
28.7 gal
